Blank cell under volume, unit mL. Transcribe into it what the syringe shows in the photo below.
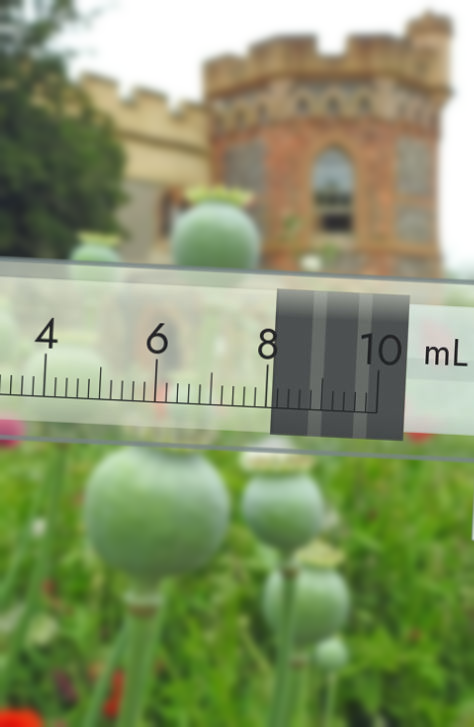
8.1 mL
